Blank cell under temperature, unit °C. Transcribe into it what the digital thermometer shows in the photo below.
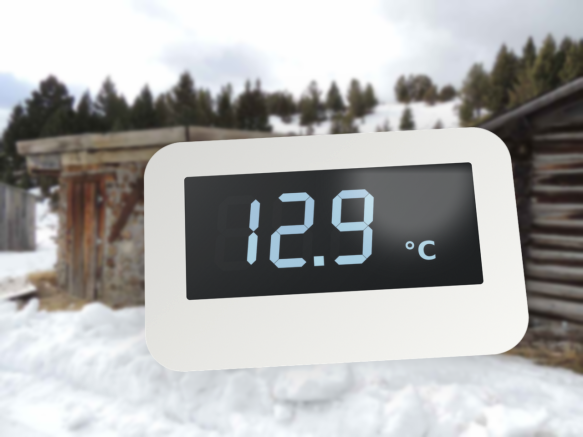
12.9 °C
